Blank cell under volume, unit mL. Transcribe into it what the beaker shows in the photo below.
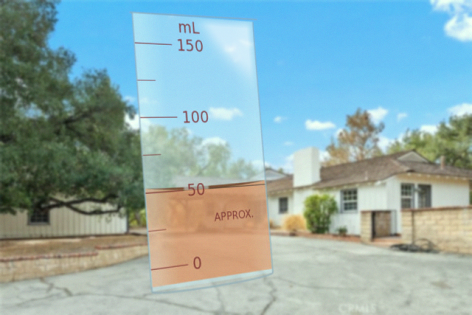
50 mL
